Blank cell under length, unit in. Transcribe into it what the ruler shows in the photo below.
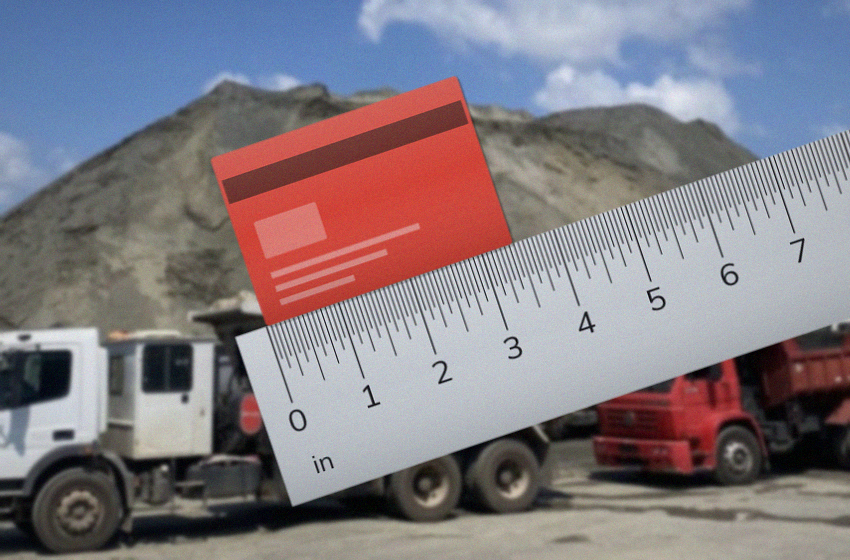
3.4375 in
